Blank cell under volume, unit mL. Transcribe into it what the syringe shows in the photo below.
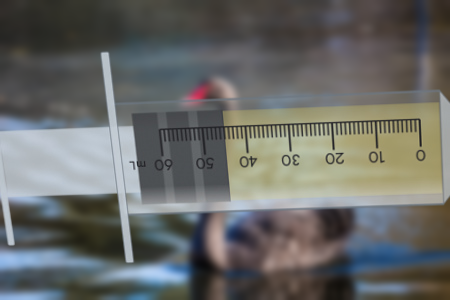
45 mL
